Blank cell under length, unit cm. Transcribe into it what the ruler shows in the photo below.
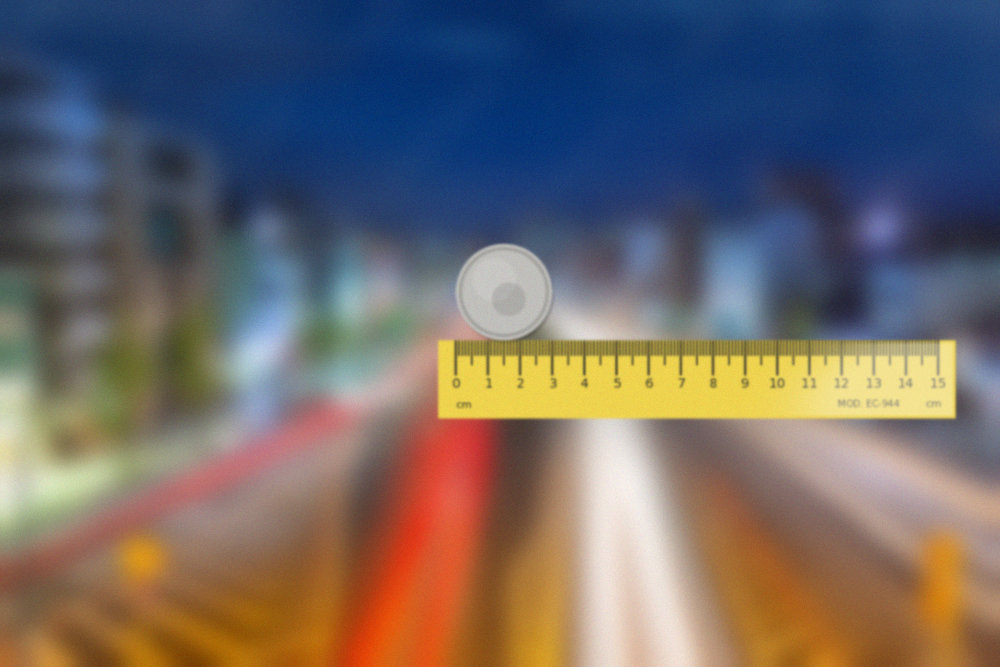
3 cm
